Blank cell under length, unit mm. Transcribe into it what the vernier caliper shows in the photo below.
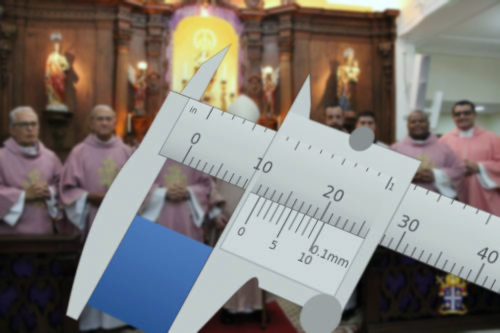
11.6 mm
